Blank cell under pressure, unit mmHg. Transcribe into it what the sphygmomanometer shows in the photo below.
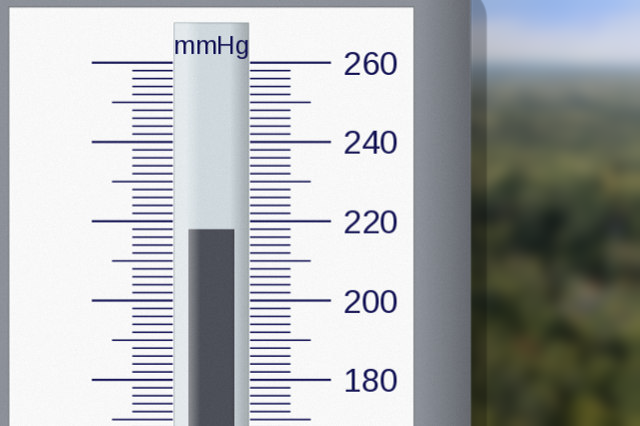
218 mmHg
